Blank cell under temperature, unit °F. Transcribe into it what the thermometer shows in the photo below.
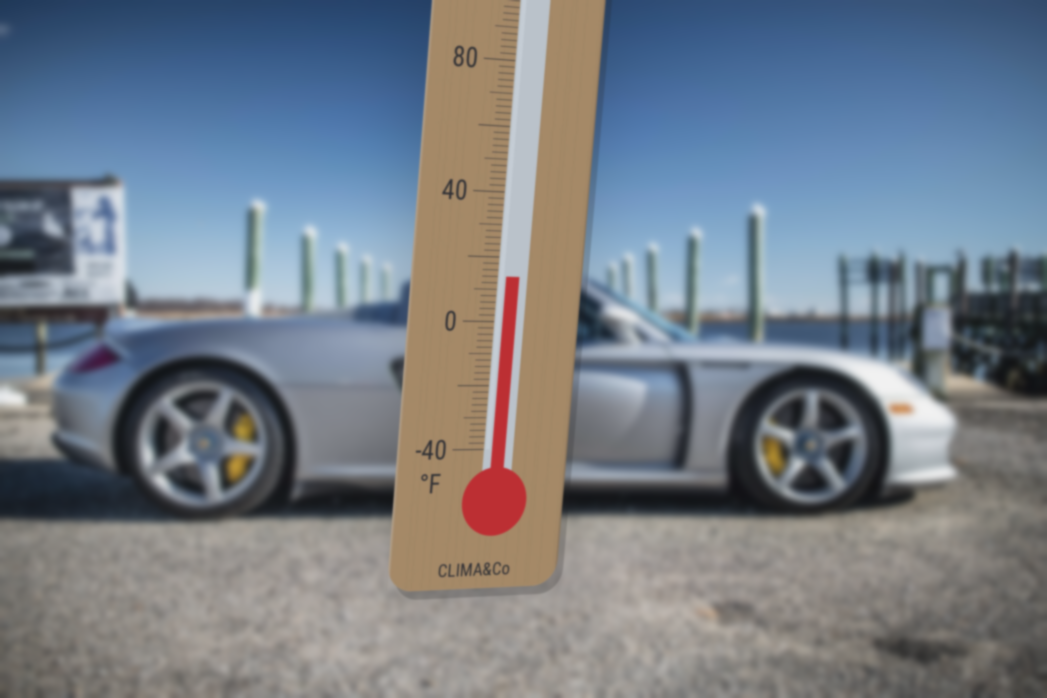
14 °F
